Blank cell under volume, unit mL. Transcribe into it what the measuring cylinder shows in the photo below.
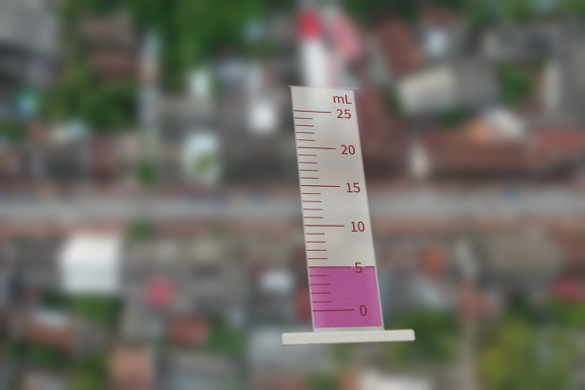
5 mL
